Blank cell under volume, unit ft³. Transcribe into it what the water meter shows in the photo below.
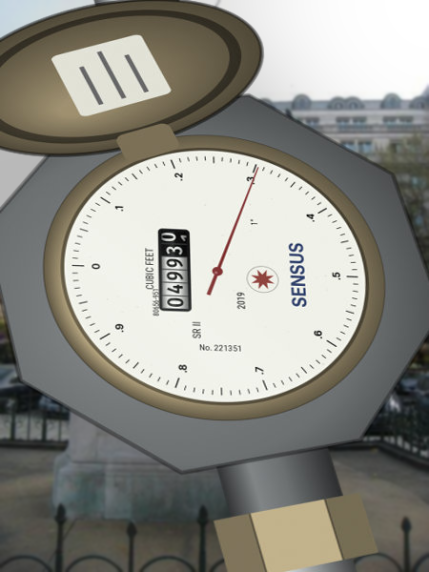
49930.30 ft³
